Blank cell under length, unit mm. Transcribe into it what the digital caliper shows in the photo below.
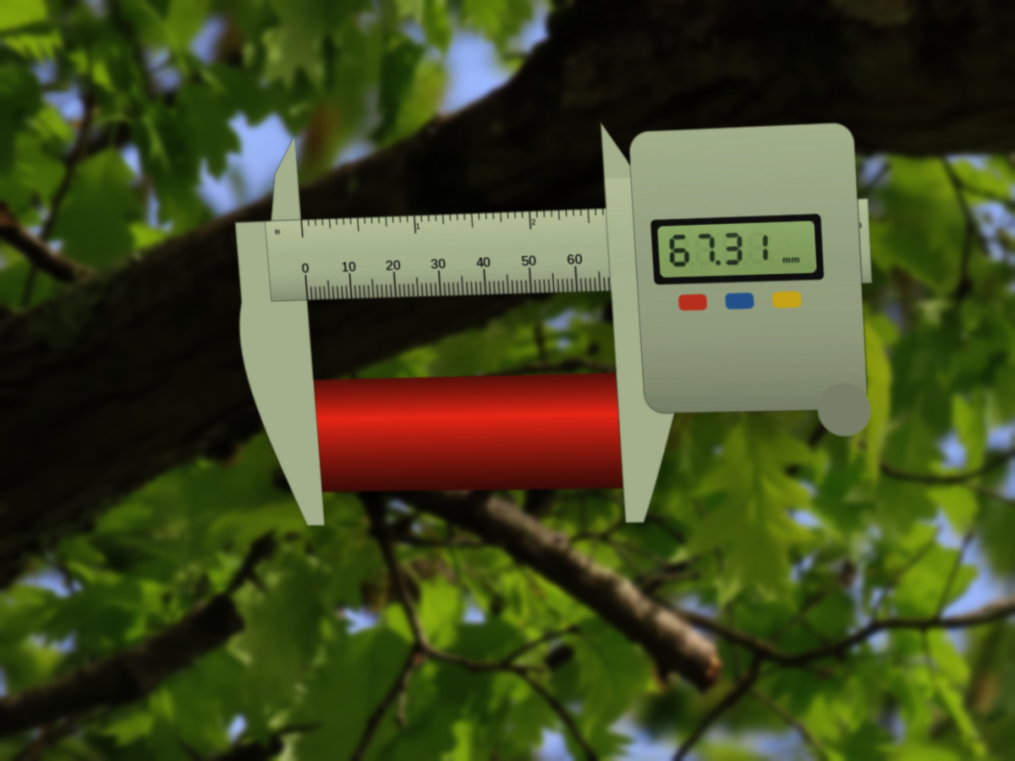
67.31 mm
